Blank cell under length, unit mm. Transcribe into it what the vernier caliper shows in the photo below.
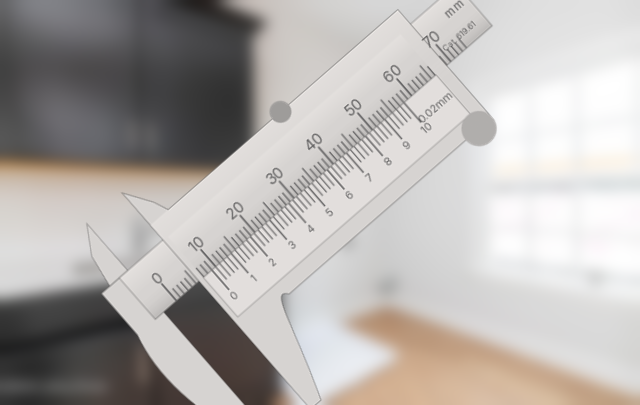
9.0 mm
